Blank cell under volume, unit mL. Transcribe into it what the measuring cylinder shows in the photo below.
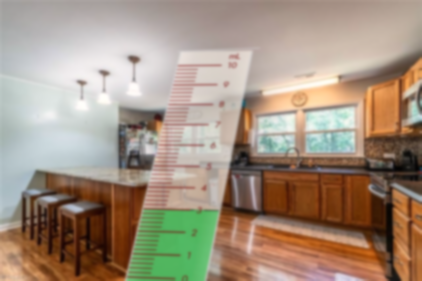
3 mL
